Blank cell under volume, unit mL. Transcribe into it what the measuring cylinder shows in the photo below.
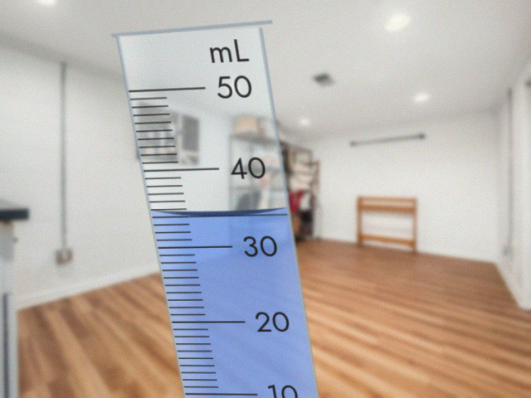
34 mL
